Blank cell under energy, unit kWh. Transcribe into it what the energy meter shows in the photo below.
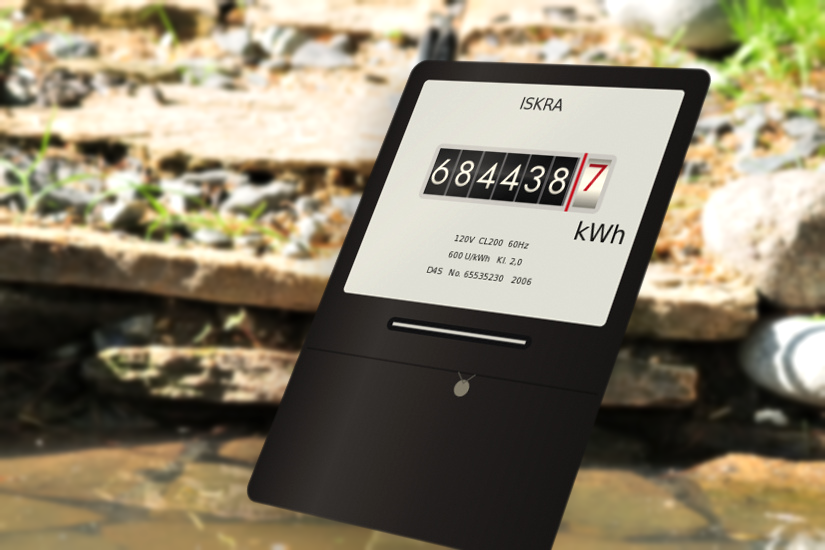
684438.7 kWh
